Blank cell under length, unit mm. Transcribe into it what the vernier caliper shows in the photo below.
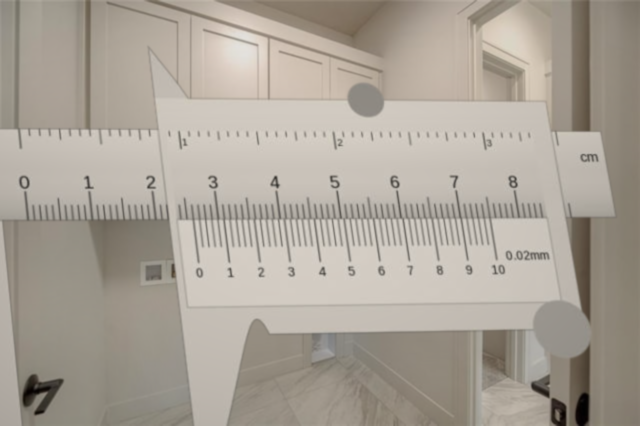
26.0 mm
